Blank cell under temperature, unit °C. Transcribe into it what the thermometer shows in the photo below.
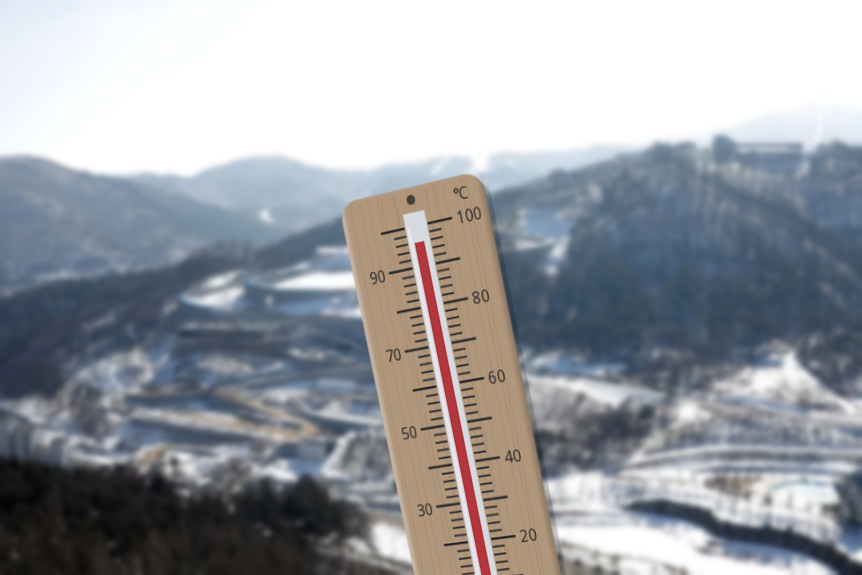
96 °C
